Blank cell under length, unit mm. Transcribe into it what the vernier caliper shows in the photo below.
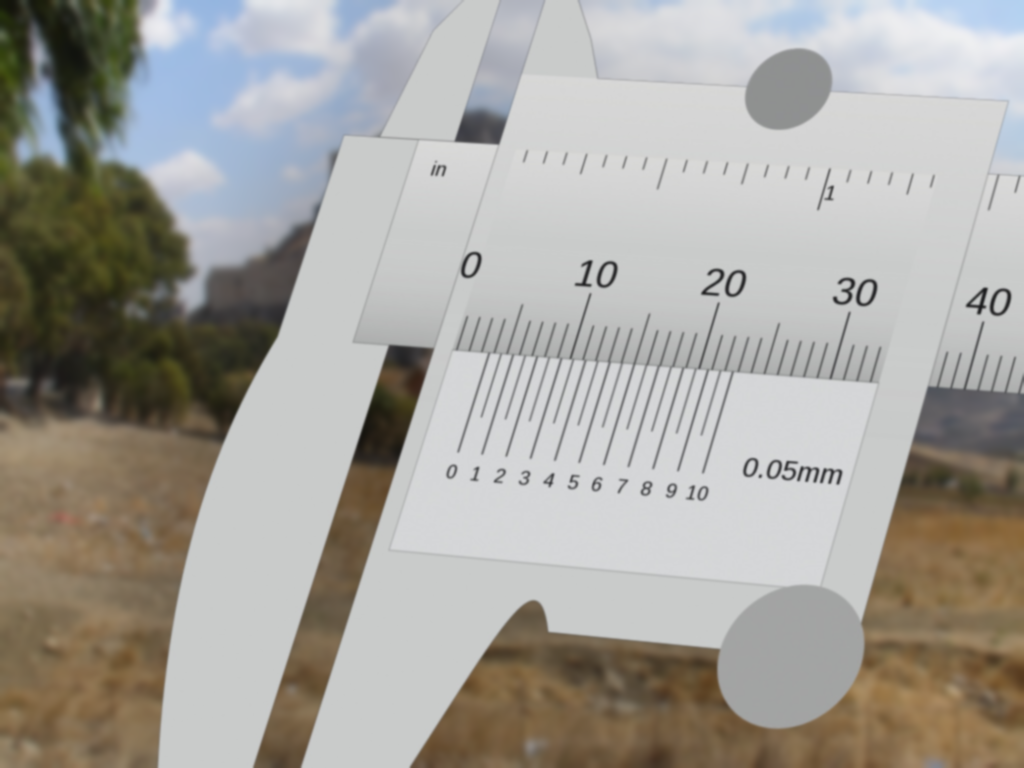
3.6 mm
